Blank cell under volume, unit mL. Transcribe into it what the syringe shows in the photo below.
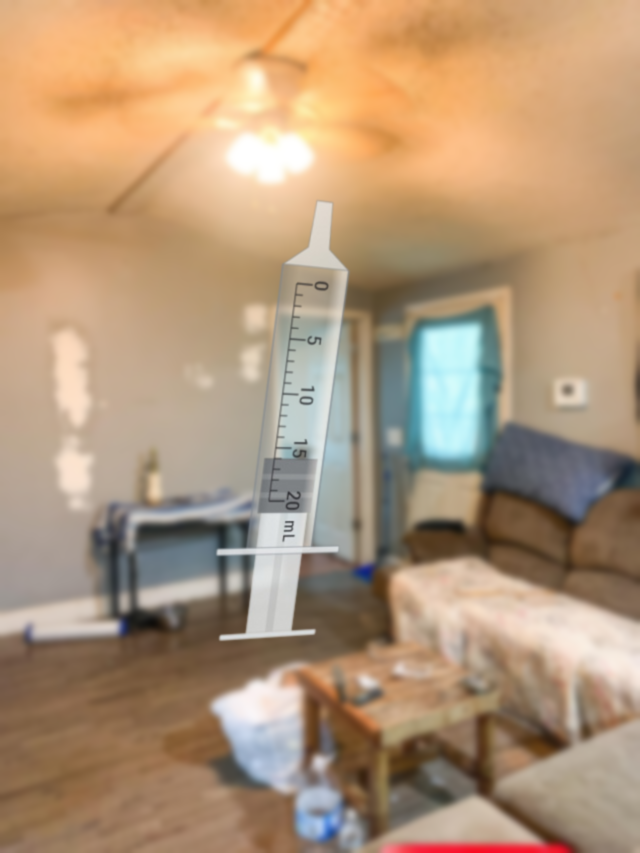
16 mL
